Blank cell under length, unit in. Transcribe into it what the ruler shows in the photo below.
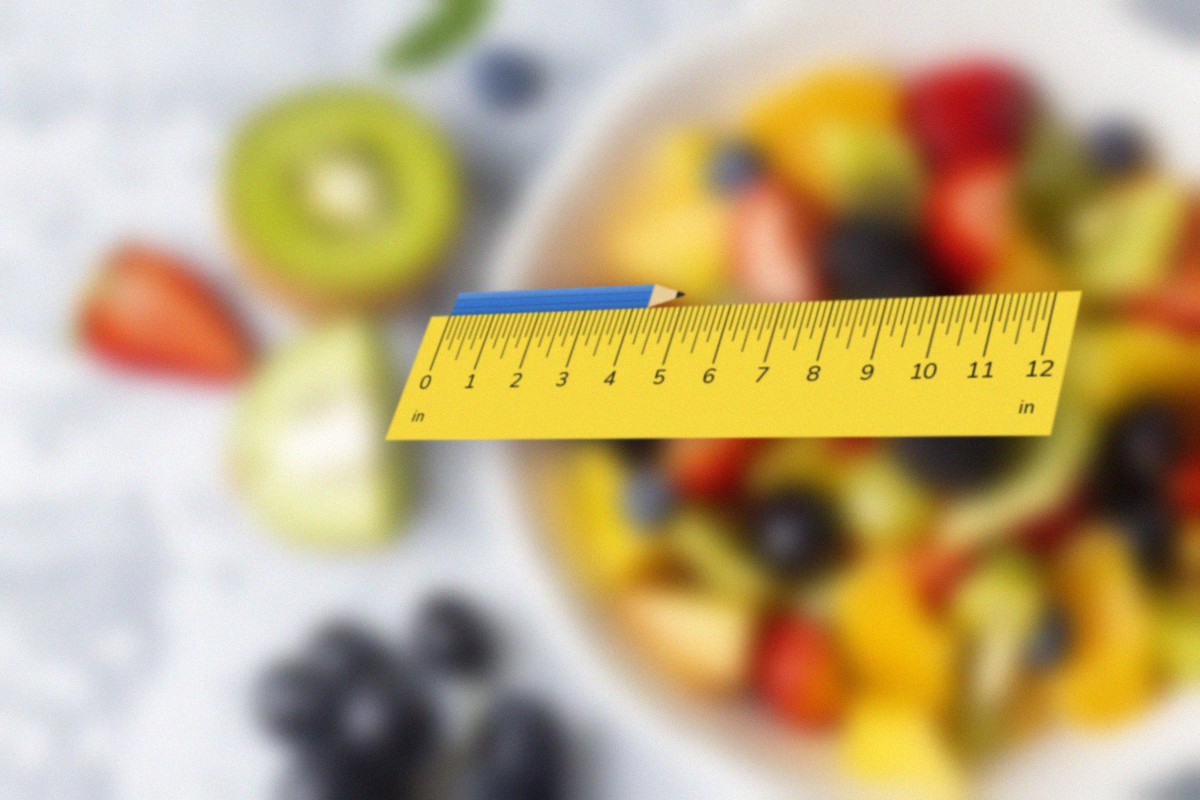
5 in
